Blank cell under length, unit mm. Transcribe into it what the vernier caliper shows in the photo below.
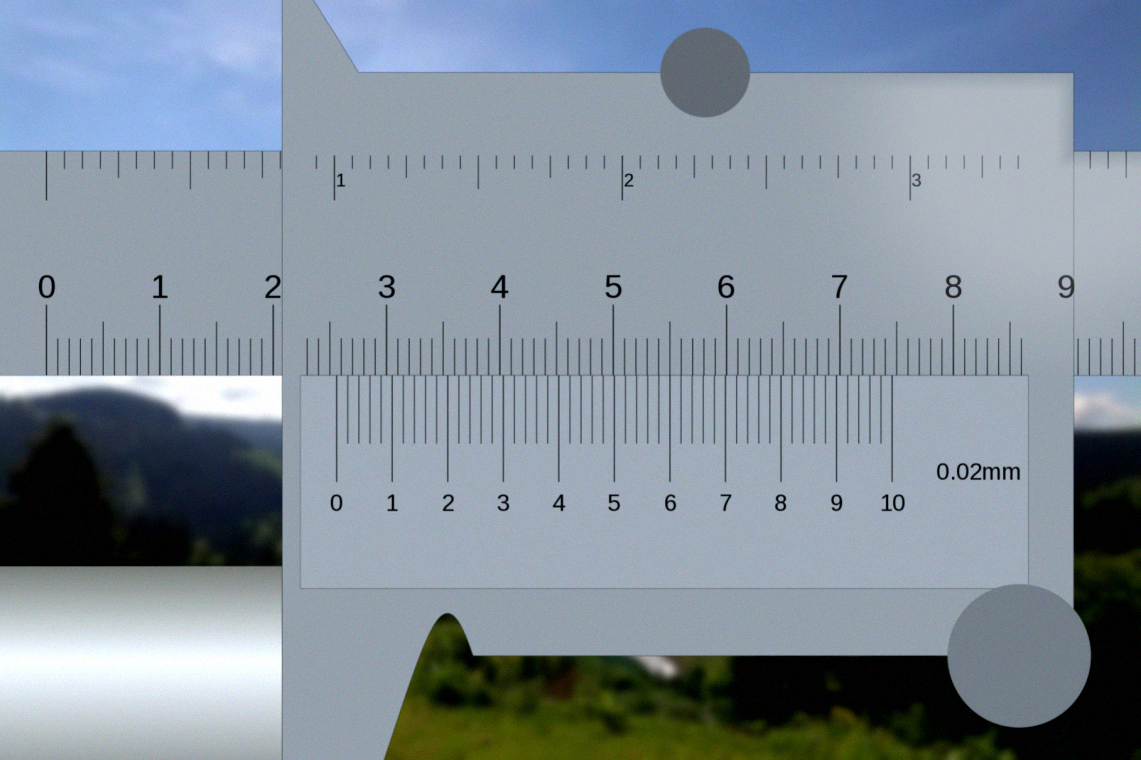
25.6 mm
